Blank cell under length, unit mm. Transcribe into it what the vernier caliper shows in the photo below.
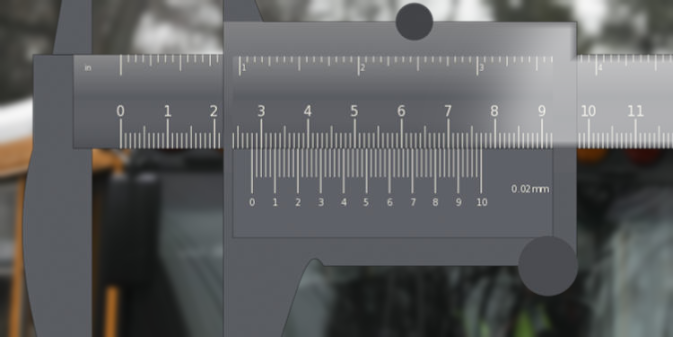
28.0 mm
